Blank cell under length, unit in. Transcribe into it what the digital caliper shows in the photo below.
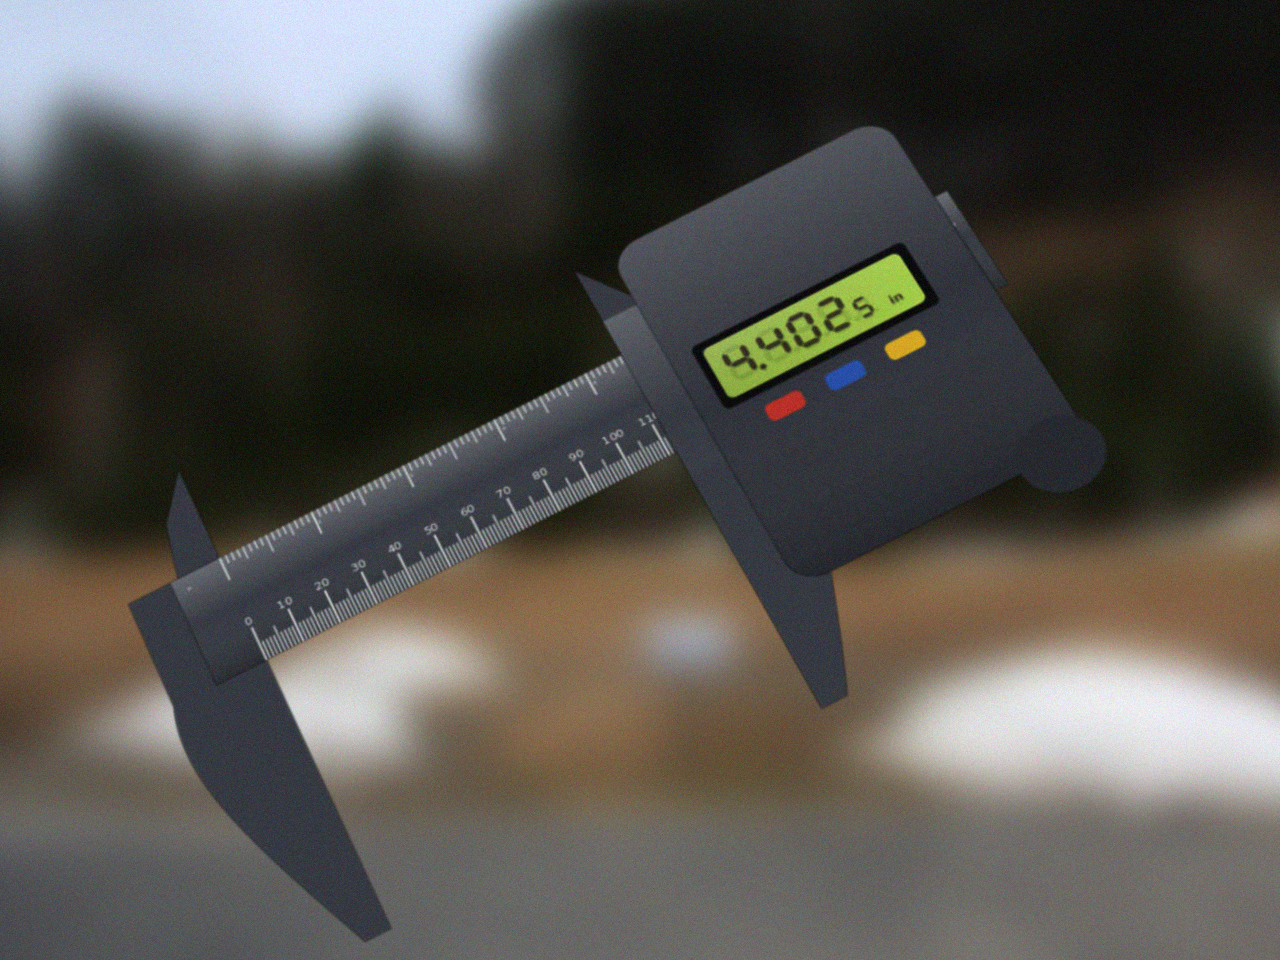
4.4025 in
